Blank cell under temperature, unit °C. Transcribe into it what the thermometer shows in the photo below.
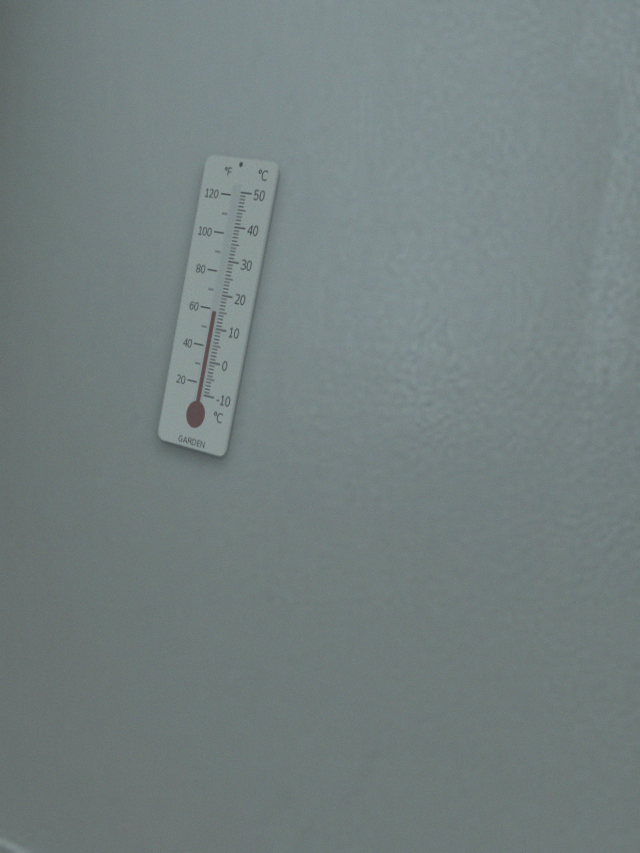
15 °C
